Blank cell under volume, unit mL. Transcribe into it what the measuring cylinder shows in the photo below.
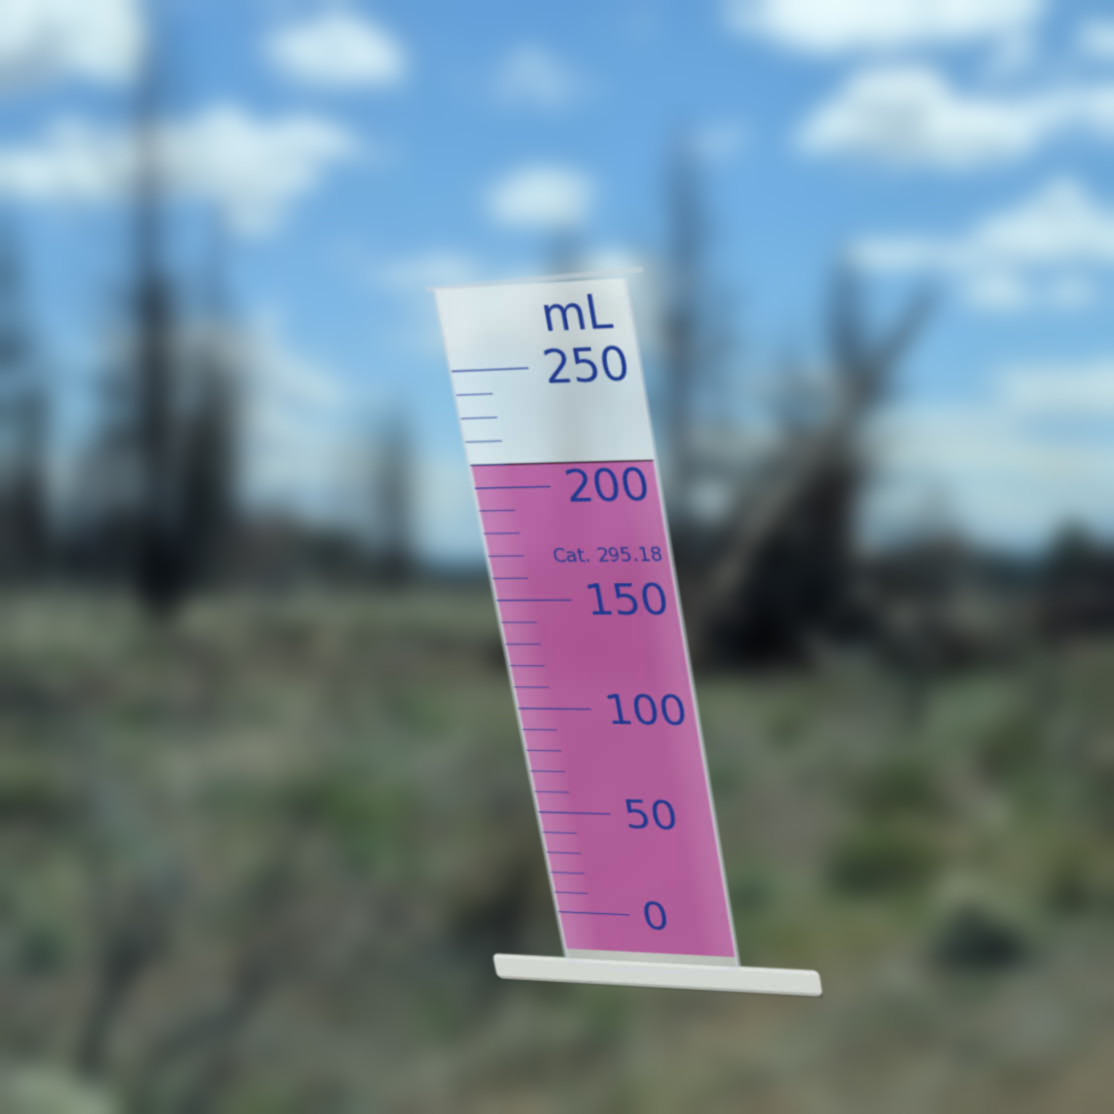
210 mL
